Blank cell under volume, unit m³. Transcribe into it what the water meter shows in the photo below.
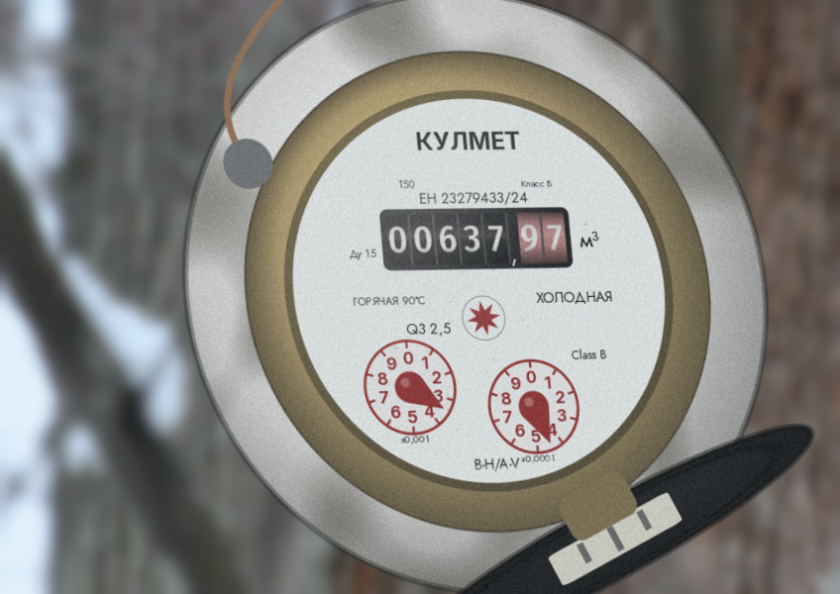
637.9734 m³
